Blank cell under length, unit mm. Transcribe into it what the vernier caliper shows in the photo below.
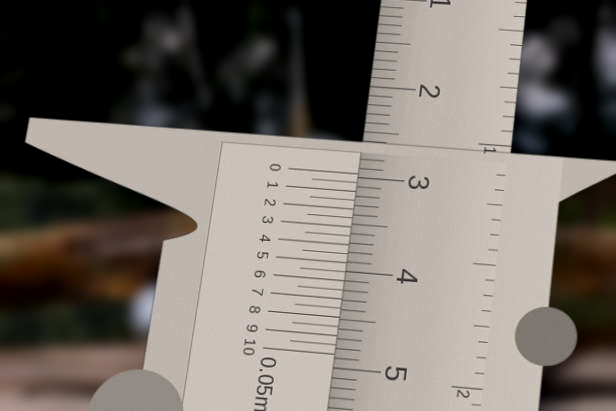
29.6 mm
